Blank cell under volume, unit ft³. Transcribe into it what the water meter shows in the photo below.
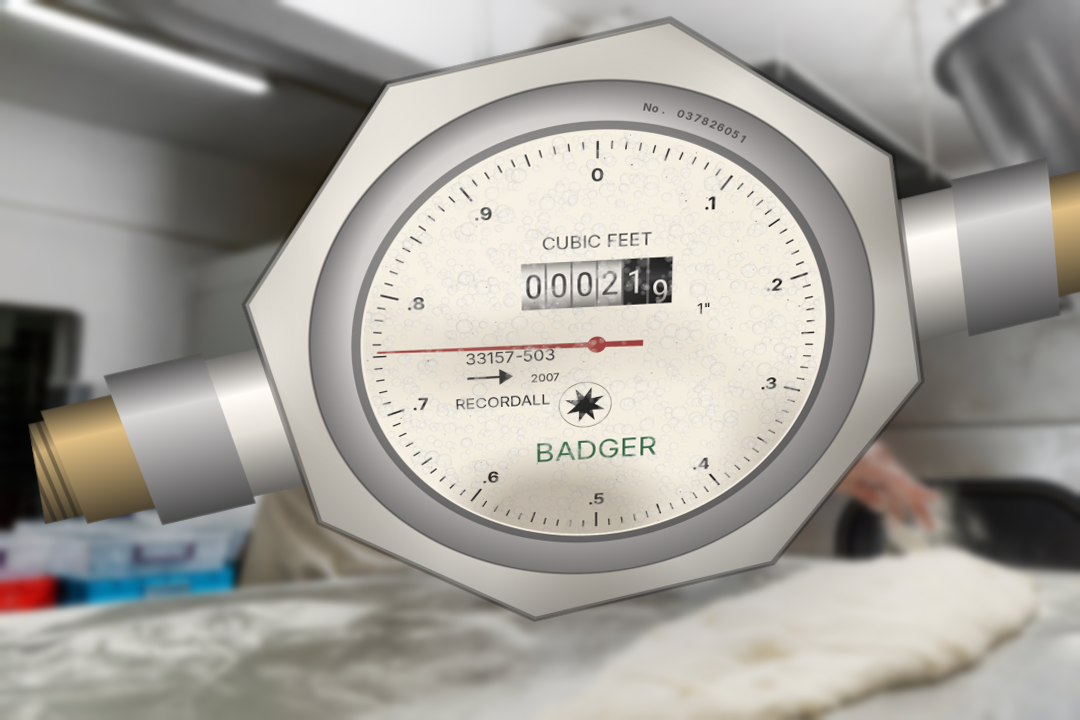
218.75 ft³
